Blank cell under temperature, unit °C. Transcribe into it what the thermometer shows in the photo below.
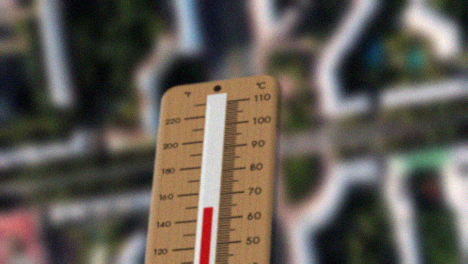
65 °C
